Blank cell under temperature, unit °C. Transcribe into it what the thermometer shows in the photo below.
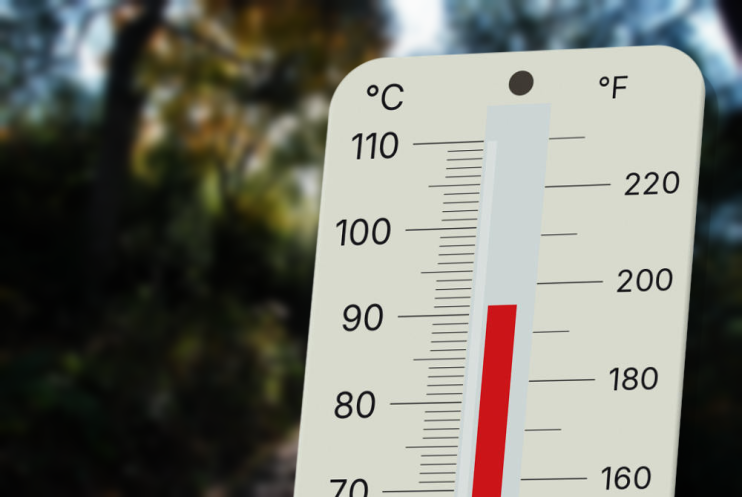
91 °C
